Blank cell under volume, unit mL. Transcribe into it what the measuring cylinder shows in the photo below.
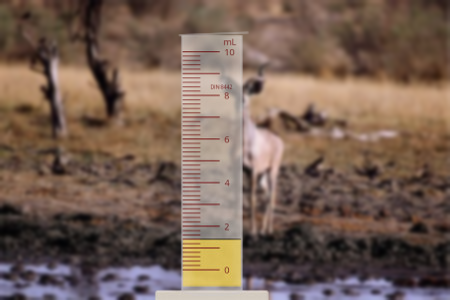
1.4 mL
